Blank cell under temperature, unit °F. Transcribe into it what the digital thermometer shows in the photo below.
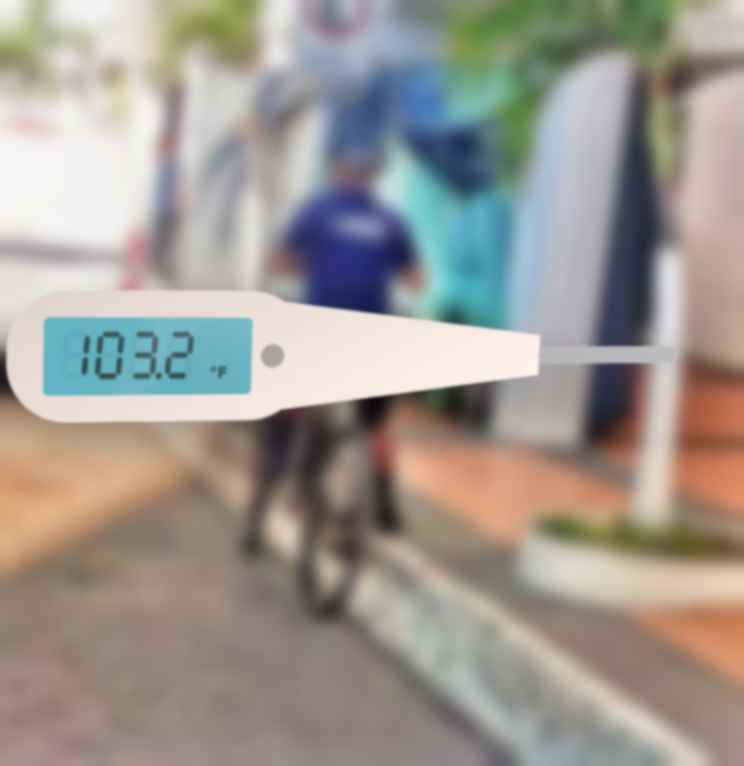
103.2 °F
